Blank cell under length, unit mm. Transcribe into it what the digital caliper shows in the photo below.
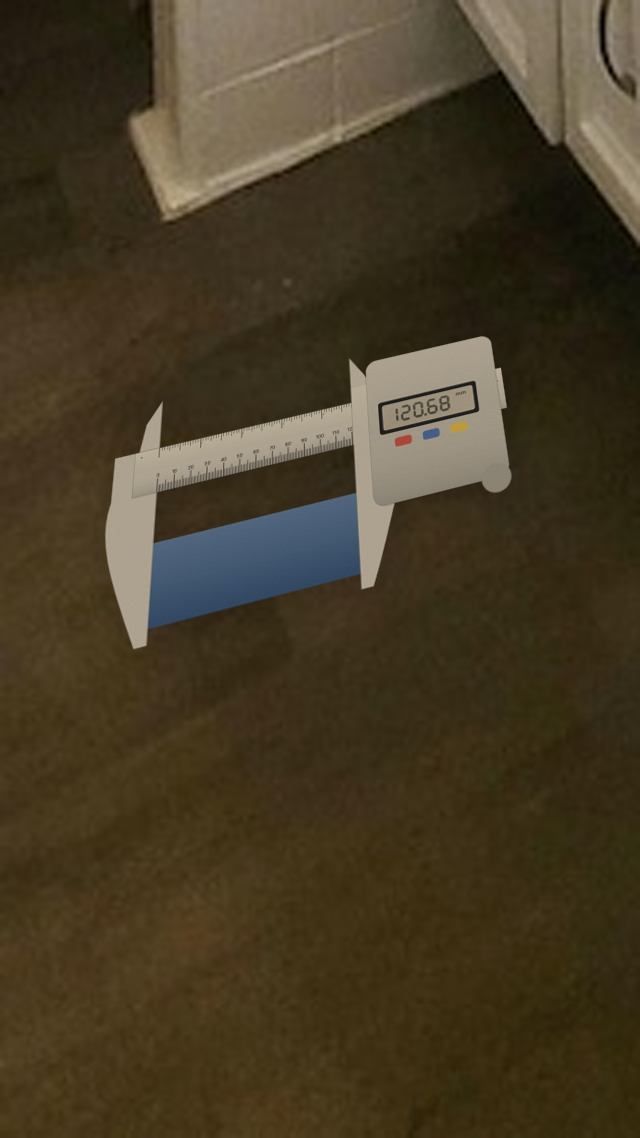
120.68 mm
